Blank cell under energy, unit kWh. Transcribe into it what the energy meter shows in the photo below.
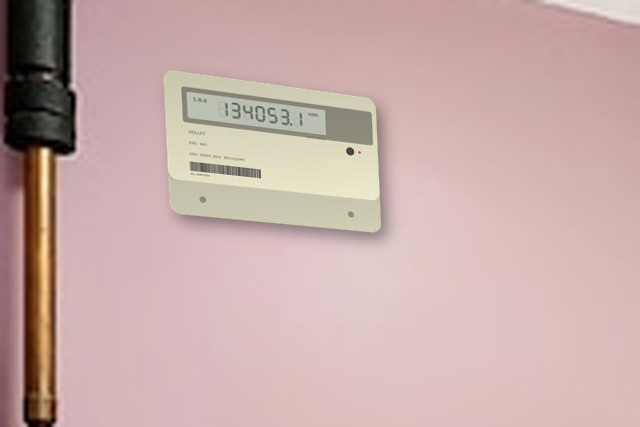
134053.1 kWh
